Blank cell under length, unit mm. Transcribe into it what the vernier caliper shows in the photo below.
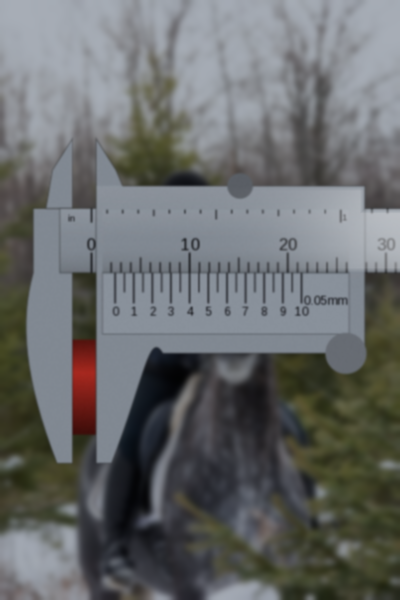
2.4 mm
